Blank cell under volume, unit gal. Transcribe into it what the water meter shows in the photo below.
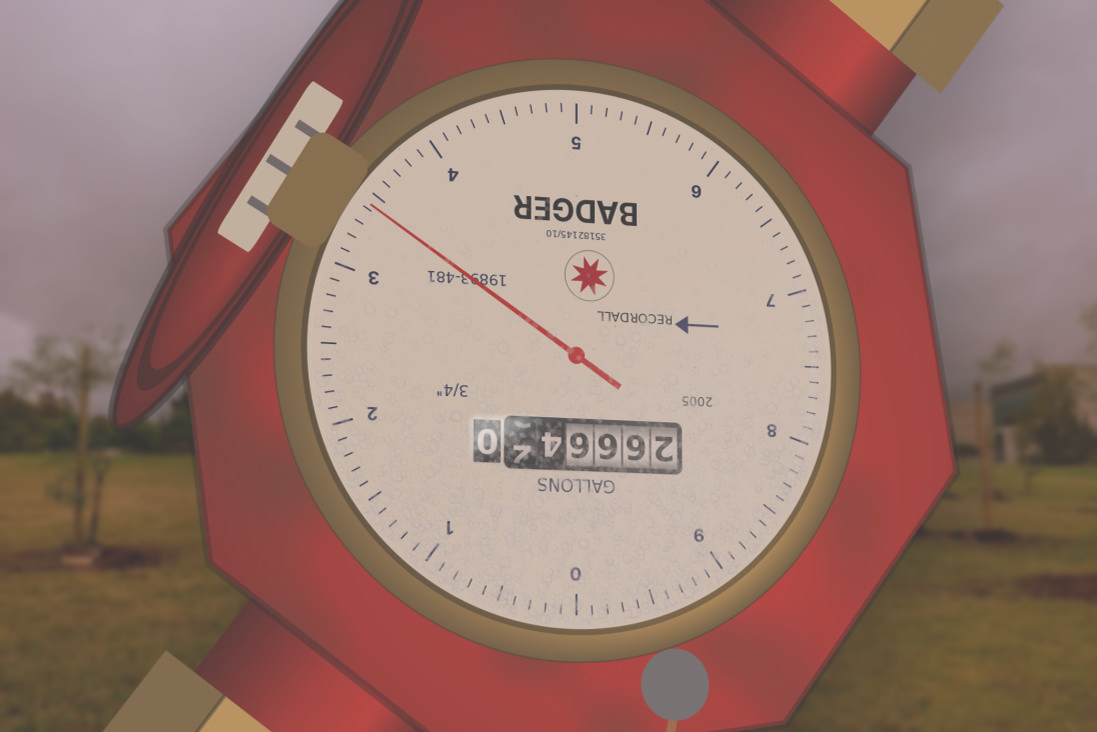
2666423.4 gal
